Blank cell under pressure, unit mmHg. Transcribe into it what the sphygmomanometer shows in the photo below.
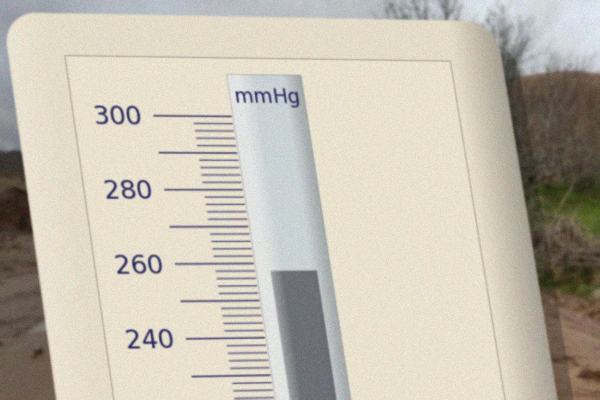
258 mmHg
